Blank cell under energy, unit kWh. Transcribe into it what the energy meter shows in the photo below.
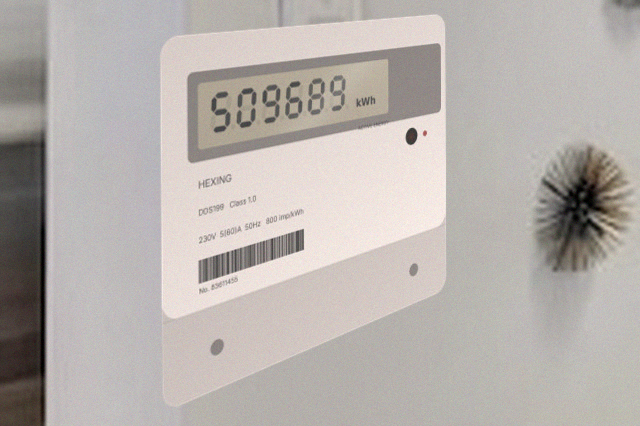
509689 kWh
